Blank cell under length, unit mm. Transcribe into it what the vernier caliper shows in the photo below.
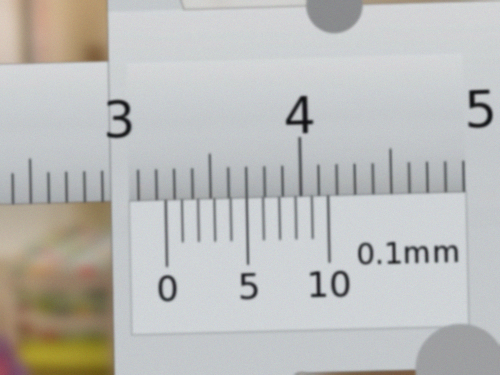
32.5 mm
